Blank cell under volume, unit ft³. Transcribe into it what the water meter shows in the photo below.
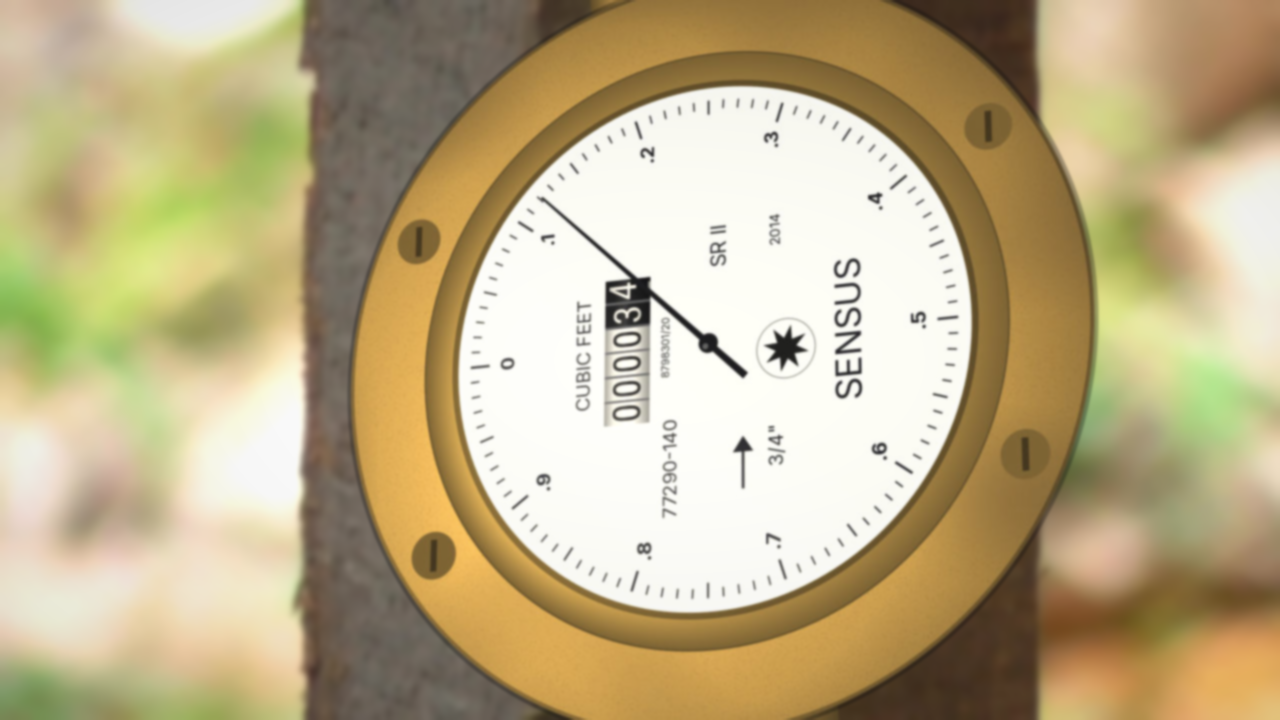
34.12 ft³
